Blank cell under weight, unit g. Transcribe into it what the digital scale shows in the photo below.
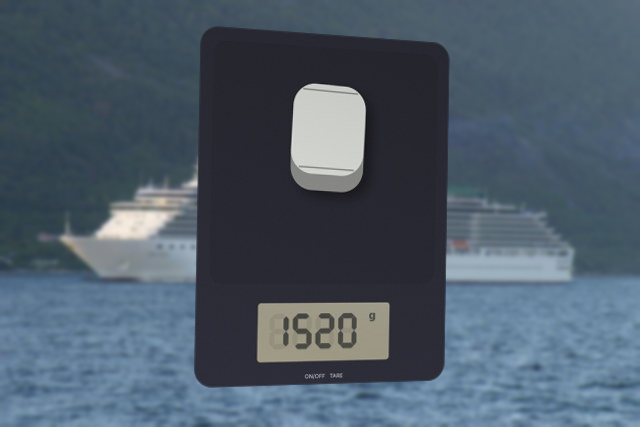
1520 g
